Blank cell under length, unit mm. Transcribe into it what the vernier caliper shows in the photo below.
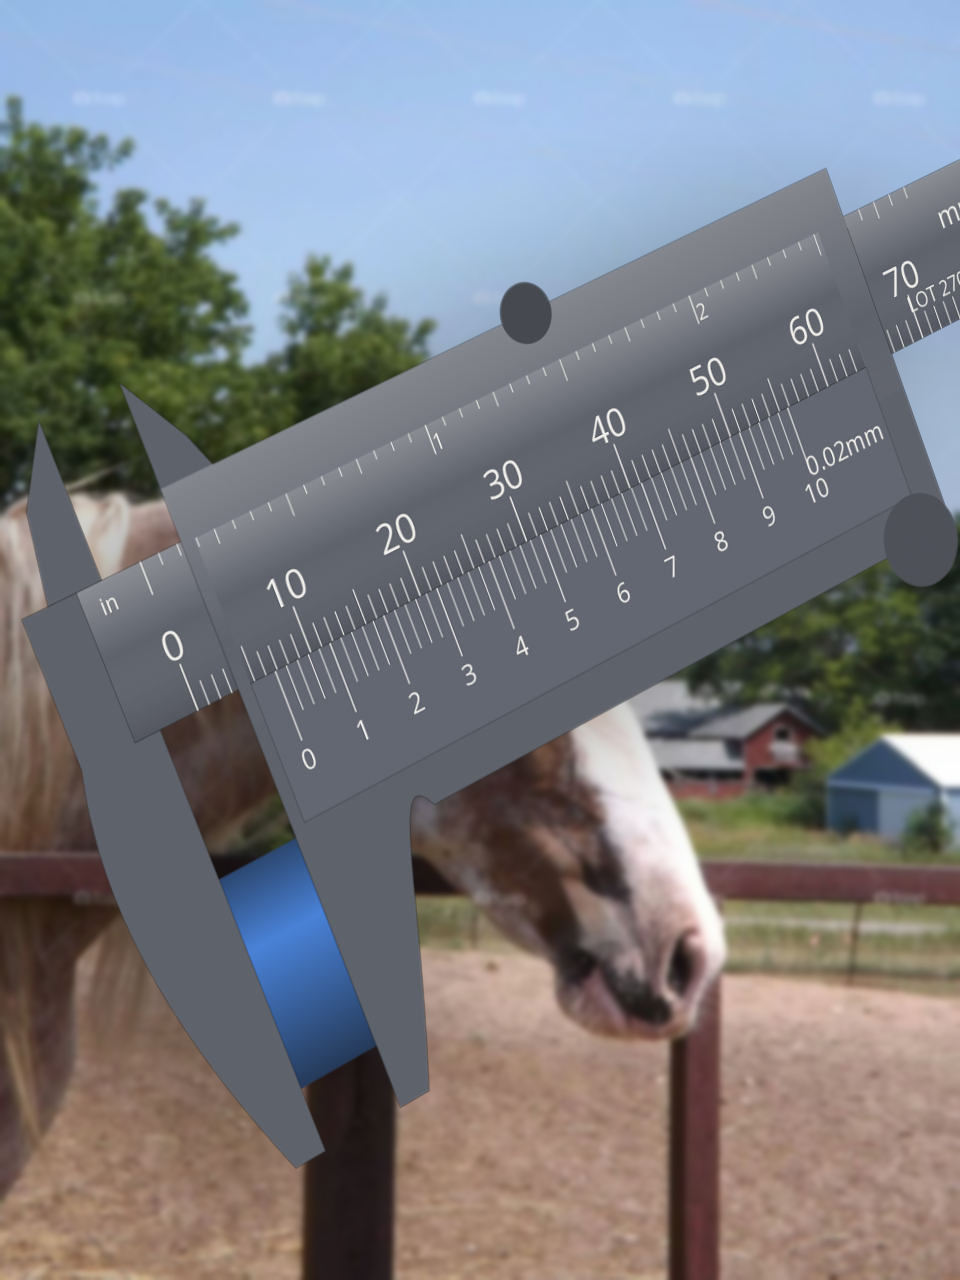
6.8 mm
